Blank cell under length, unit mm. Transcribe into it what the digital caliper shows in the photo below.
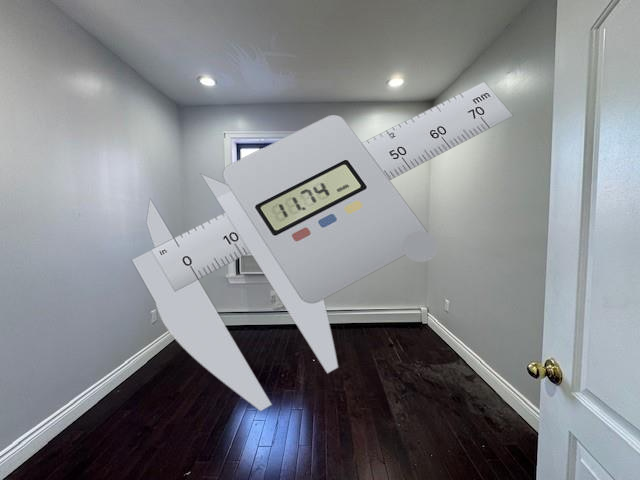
11.74 mm
